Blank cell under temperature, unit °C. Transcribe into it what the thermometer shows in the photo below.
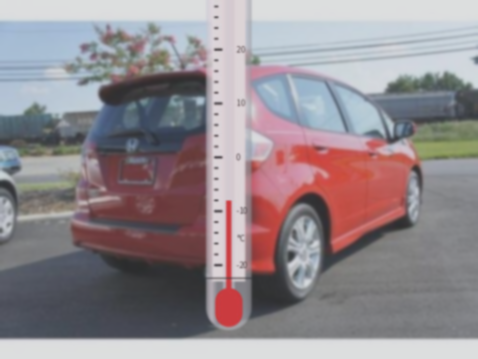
-8 °C
